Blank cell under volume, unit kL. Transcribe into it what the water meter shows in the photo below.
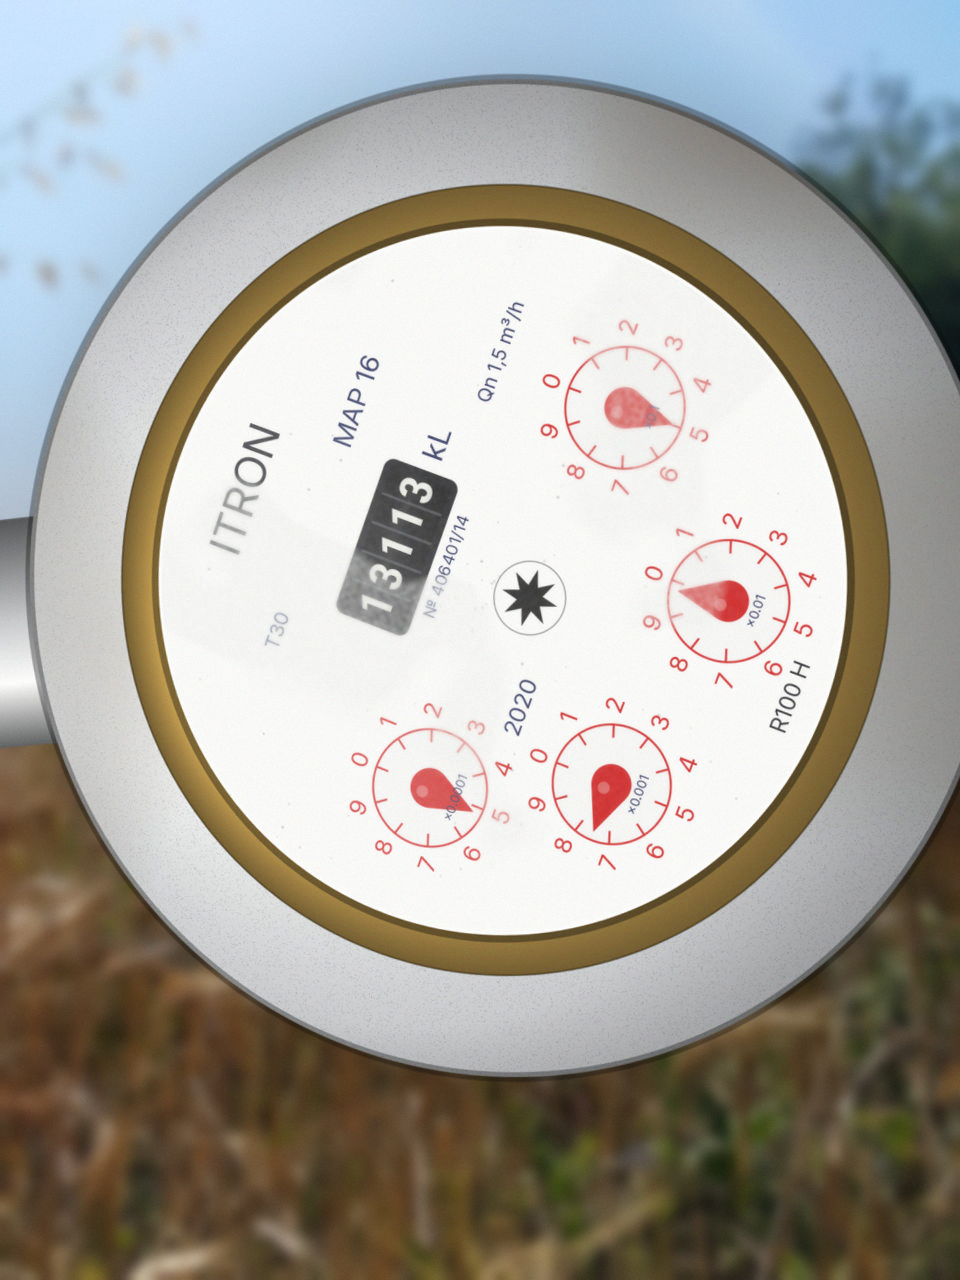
13113.4975 kL
